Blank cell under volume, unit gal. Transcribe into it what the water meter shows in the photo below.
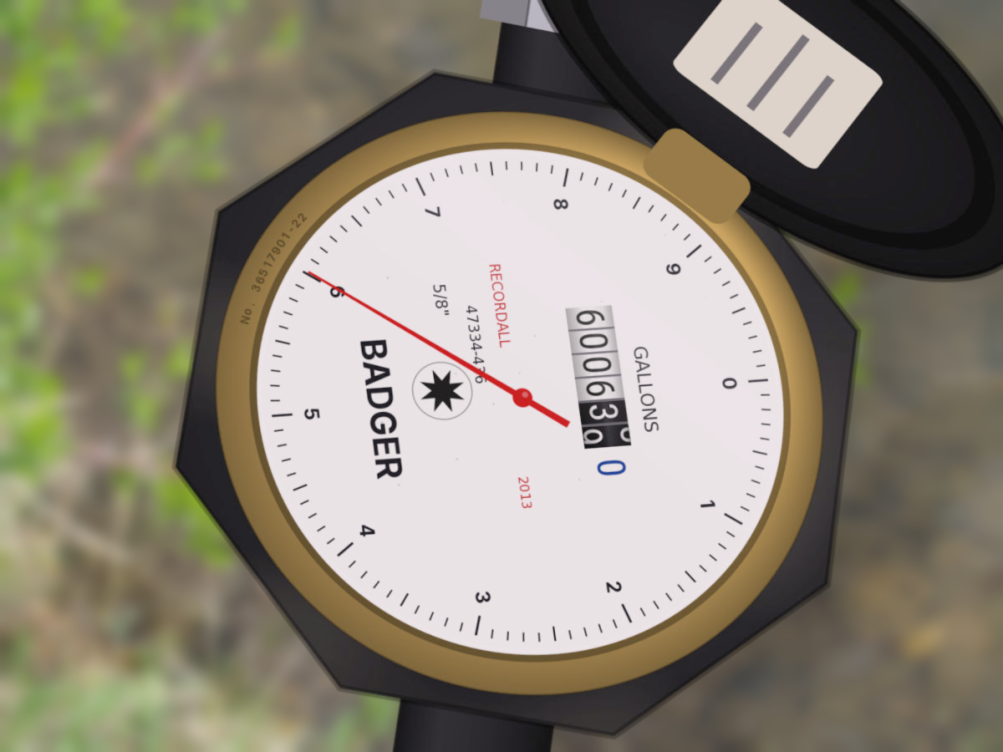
6006386.0 gal
